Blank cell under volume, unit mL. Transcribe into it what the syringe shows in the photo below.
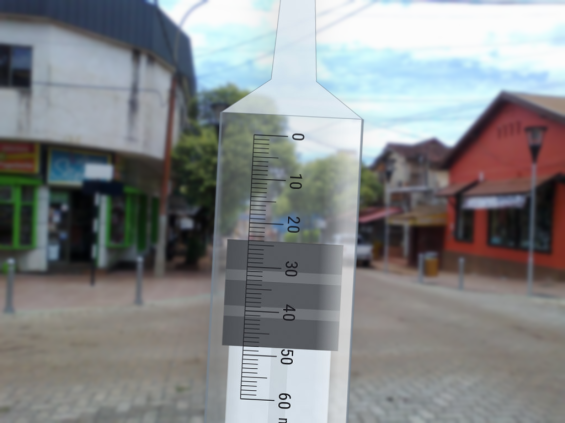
24 mL
